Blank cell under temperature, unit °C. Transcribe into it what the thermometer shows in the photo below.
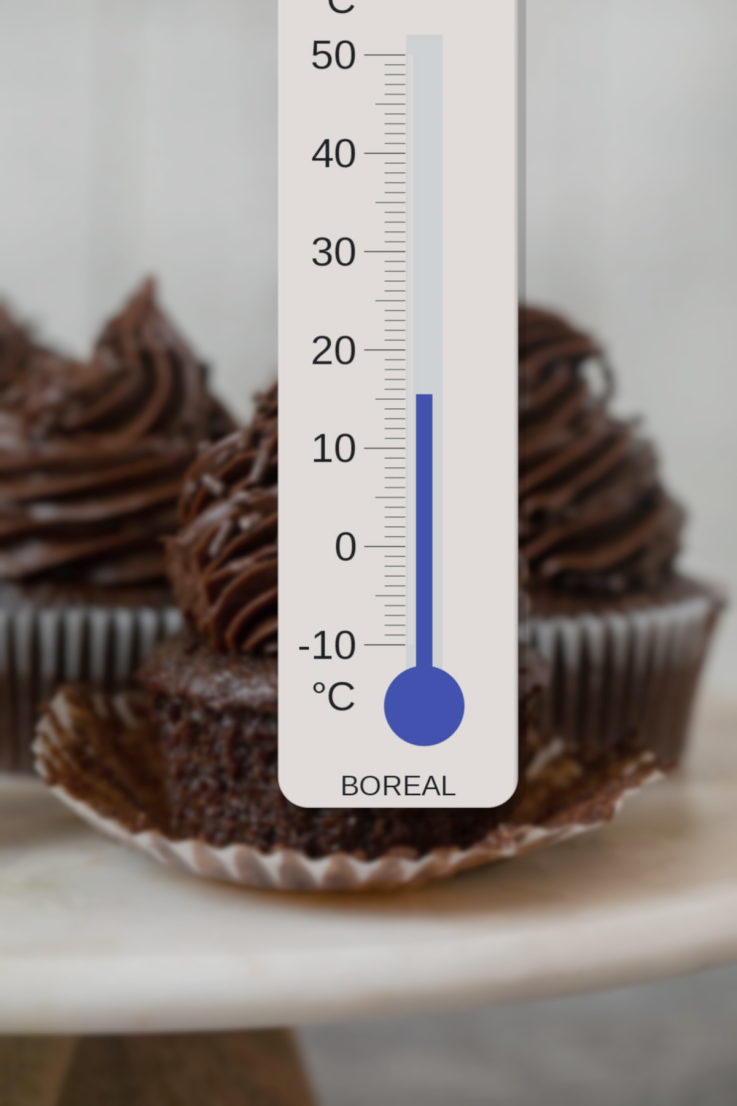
15.5 °C
